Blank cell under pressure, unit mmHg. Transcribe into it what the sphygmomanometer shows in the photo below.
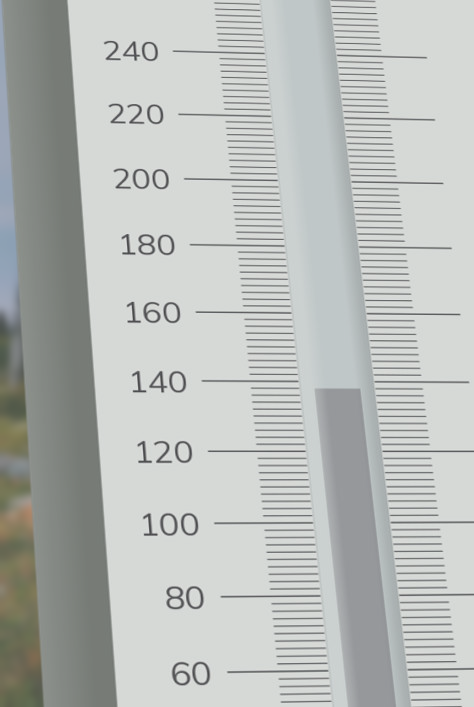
138 mmHg
